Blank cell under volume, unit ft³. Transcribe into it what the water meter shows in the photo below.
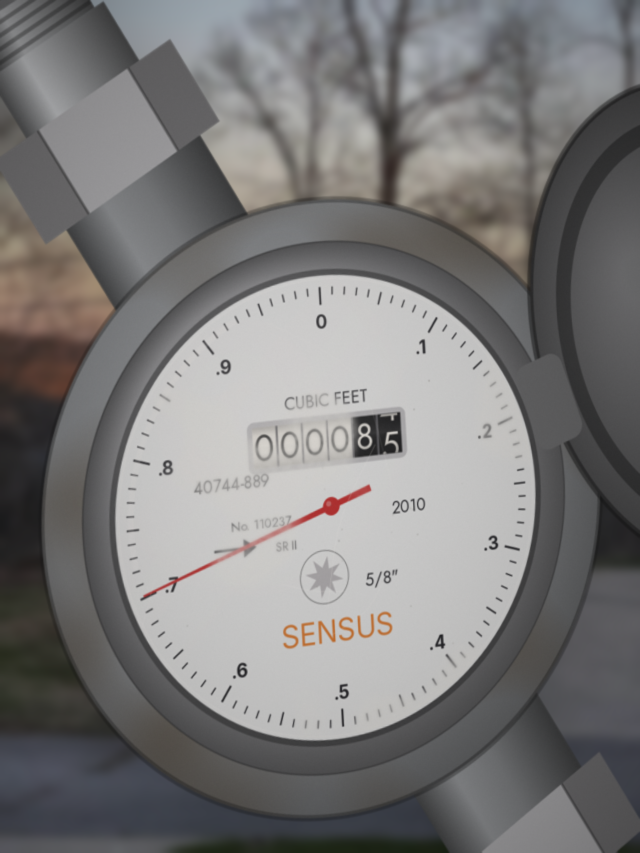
84.70 ft³
